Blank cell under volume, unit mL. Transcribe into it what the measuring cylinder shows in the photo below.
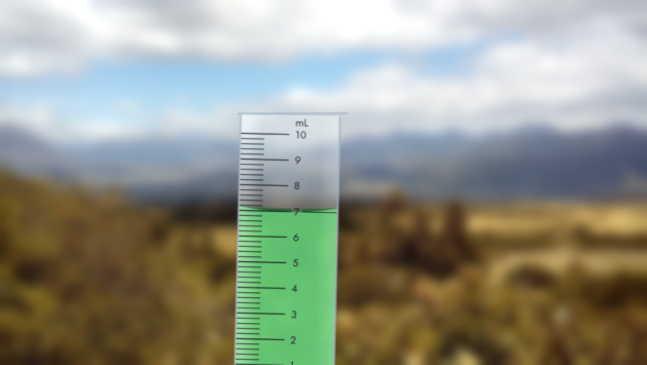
7 mL
